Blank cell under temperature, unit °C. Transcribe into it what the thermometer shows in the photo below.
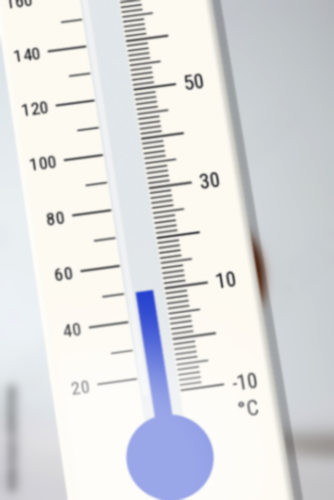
10 °C
